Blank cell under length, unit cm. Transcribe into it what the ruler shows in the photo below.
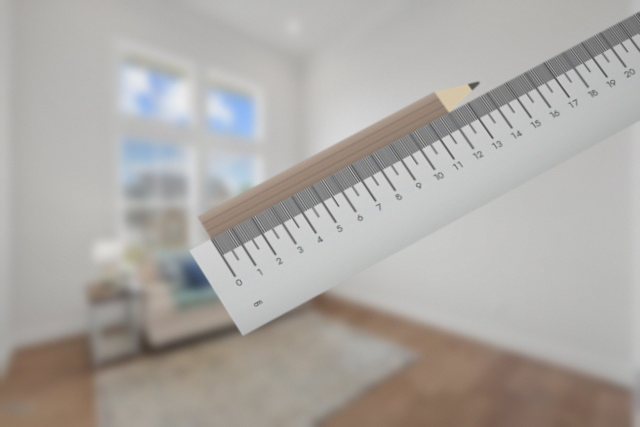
14 cm
